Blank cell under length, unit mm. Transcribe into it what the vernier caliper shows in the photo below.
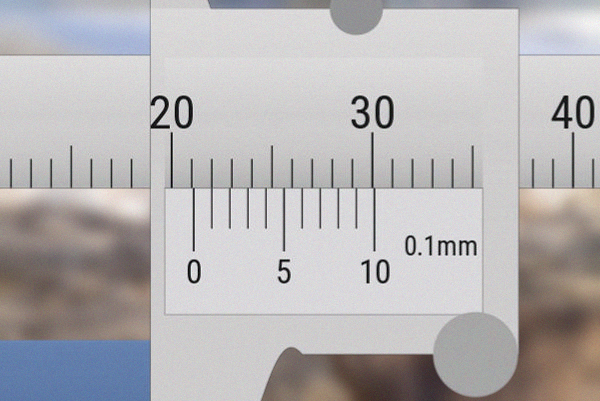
21.1 mm
